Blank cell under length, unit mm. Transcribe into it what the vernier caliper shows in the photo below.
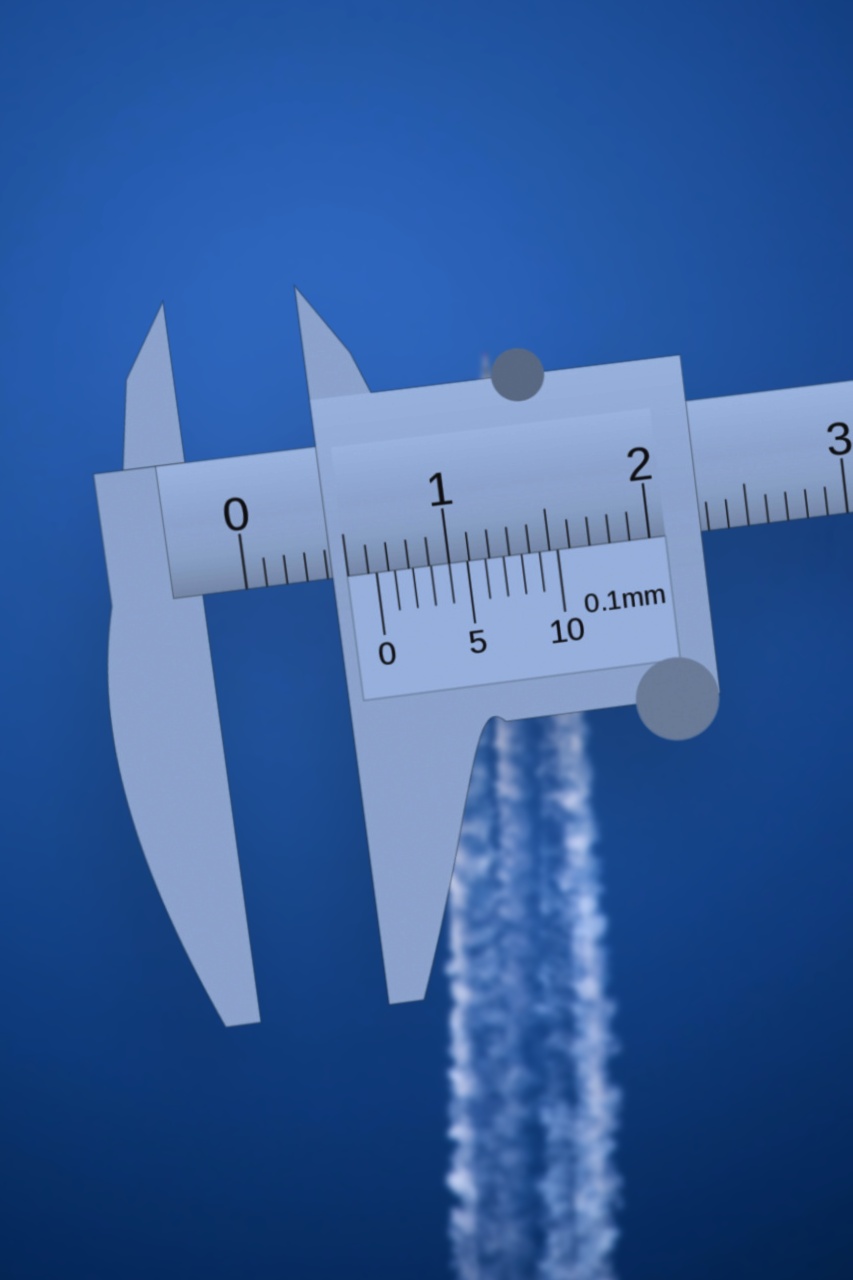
6.4 mm
